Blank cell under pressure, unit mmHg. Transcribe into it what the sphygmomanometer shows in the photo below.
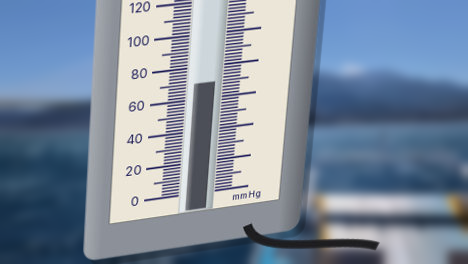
70 mmHg
